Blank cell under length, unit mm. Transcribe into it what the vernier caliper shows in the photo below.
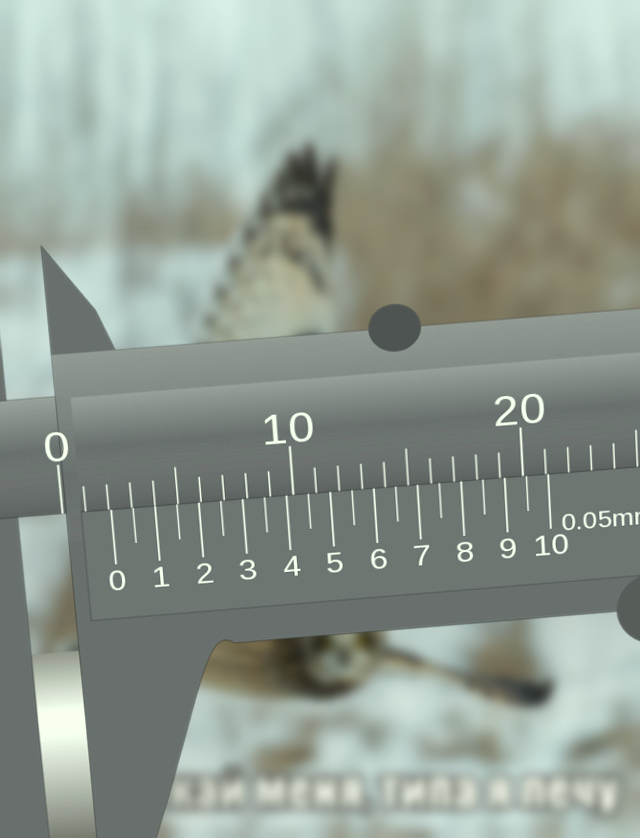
2.10 mm
